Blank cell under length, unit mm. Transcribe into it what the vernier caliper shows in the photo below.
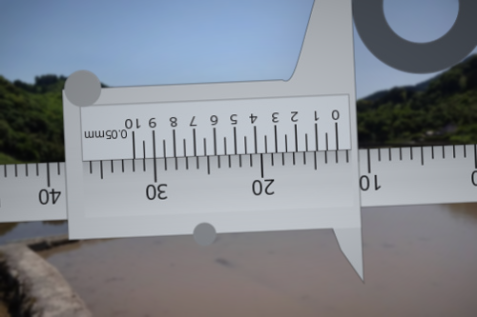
12.9 mm
